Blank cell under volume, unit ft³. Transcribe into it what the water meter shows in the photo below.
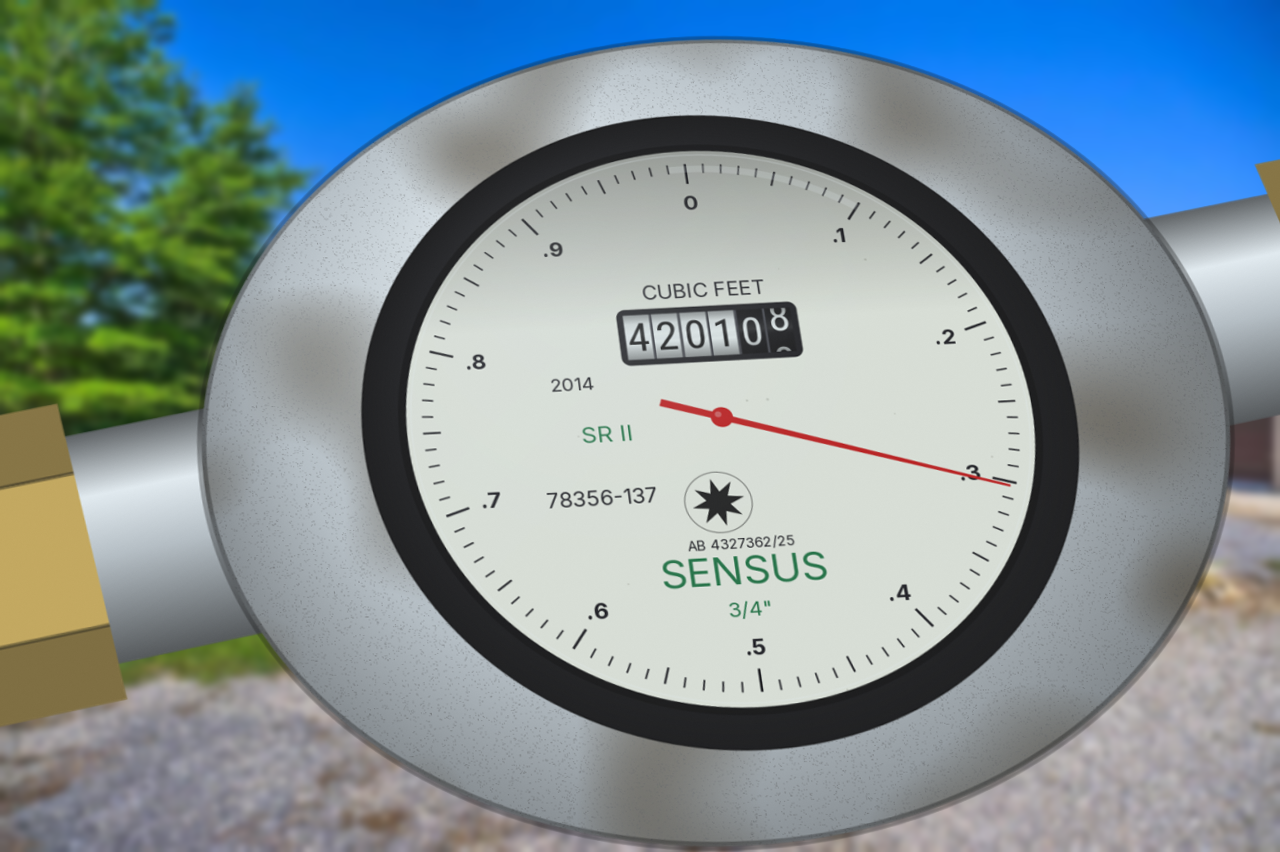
420108.30 ft³
